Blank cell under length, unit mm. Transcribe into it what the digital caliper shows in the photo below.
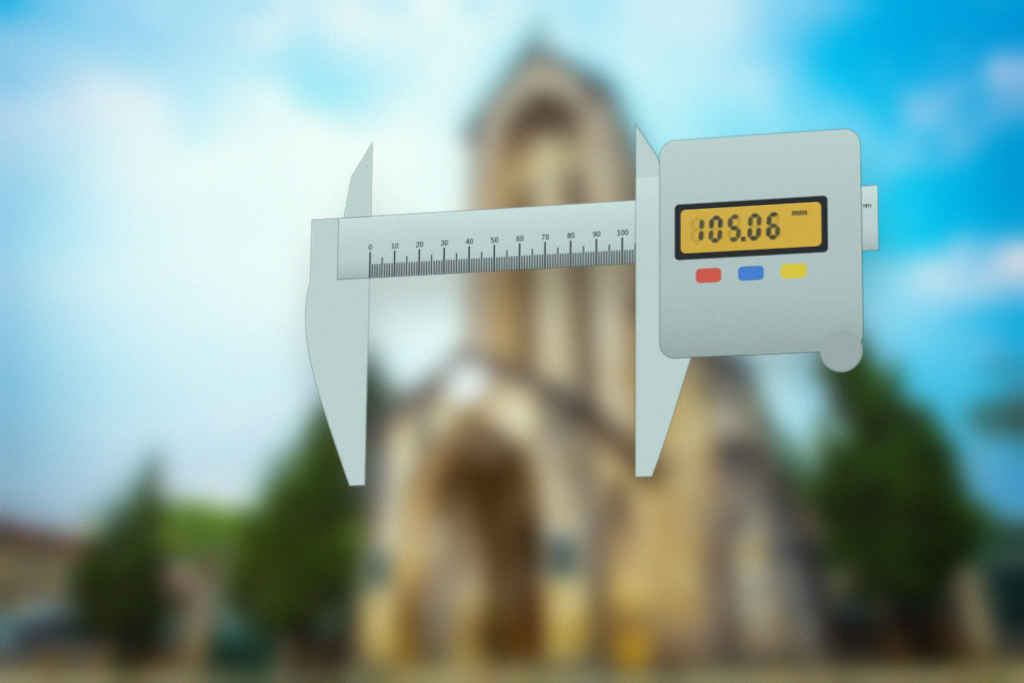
105.06 mm
